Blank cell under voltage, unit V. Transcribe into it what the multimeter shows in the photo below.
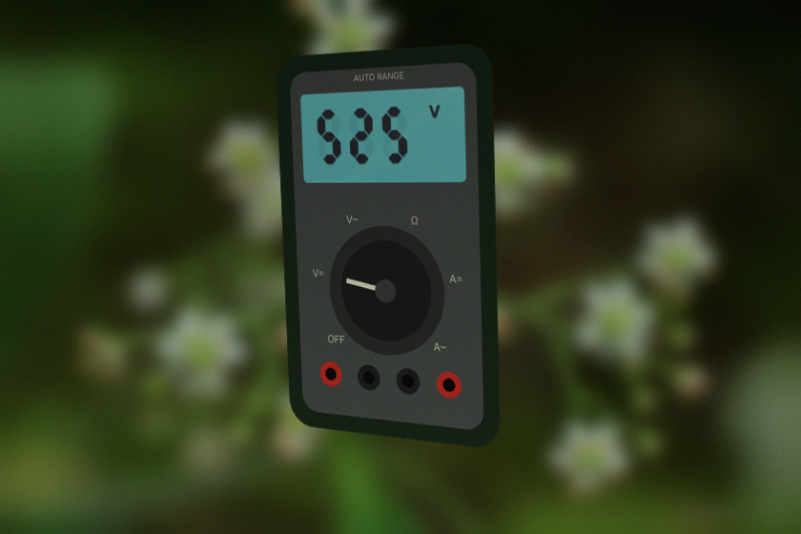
525 V
